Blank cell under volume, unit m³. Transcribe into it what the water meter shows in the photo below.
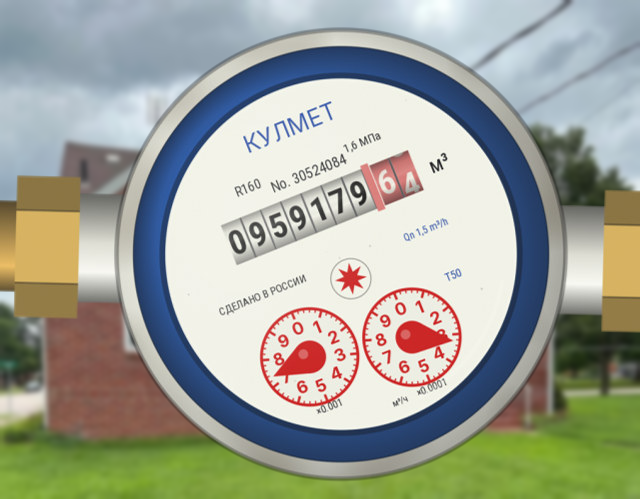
959179.6373 m³
